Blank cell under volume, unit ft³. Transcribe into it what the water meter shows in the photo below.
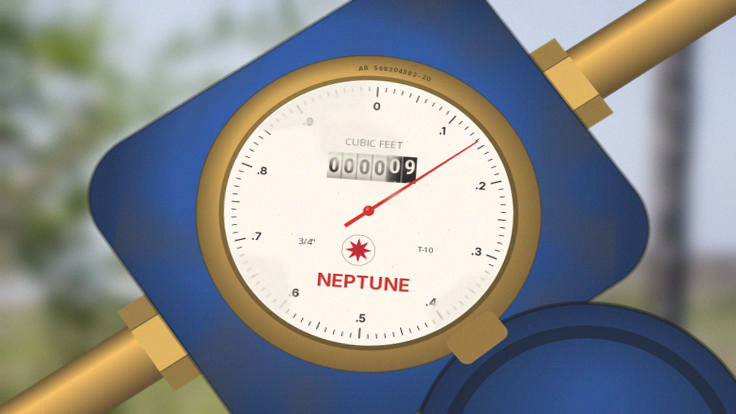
9.14 ft³
